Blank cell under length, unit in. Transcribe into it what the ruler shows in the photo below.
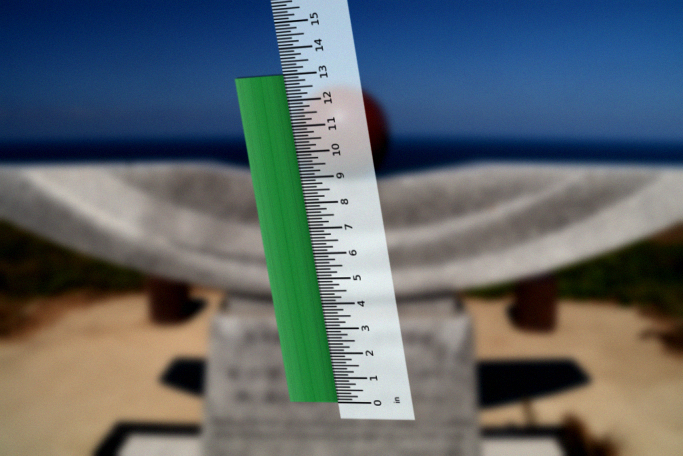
13 in
